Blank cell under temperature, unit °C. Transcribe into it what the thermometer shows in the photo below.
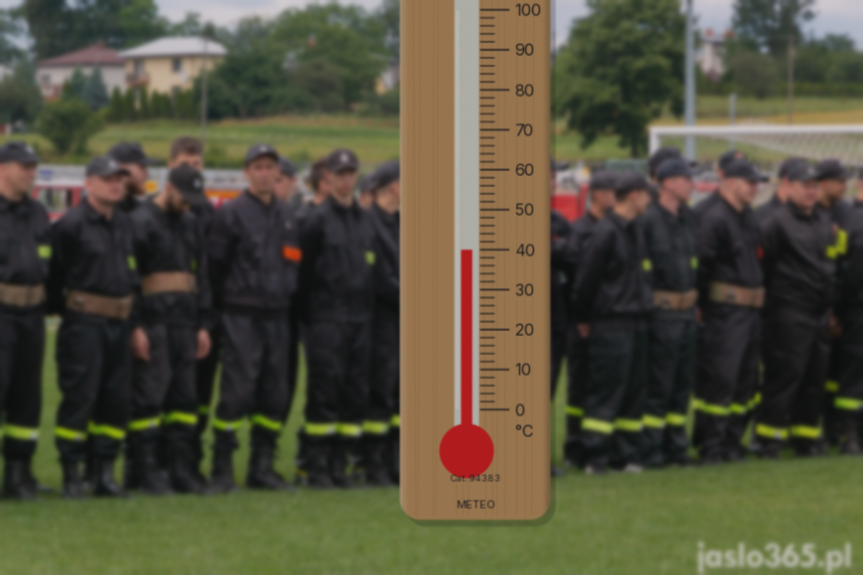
40 °C
